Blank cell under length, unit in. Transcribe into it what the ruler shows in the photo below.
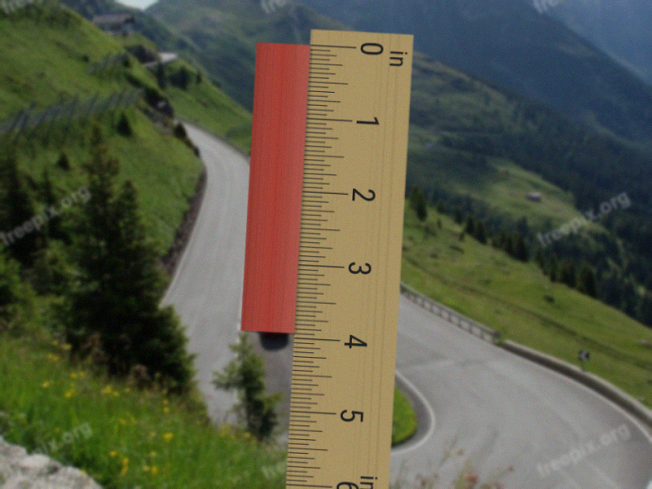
3.9375 in
